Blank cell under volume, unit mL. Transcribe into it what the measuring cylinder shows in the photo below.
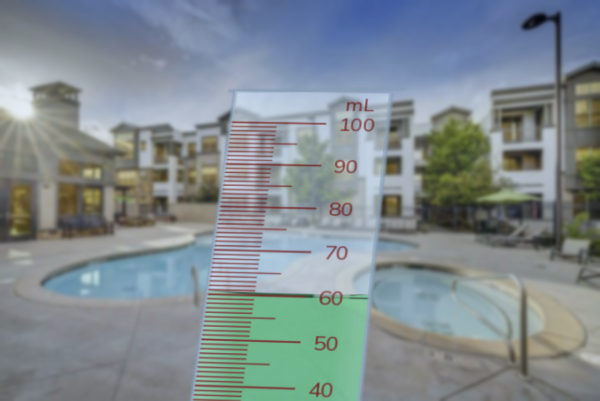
60 mL
